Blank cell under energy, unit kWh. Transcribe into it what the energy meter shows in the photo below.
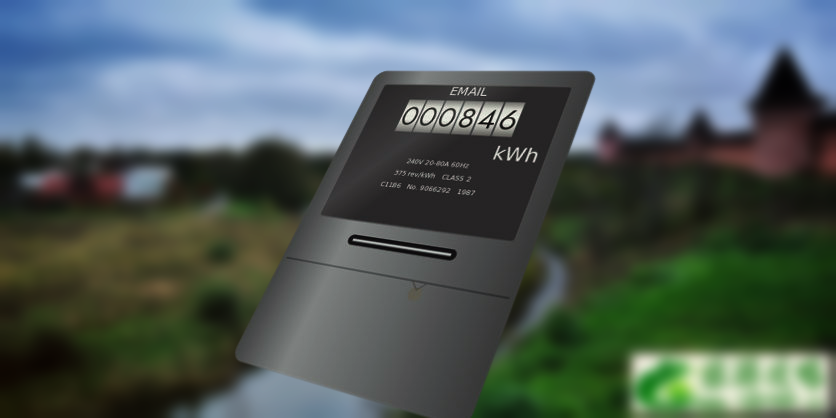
846 kWh
